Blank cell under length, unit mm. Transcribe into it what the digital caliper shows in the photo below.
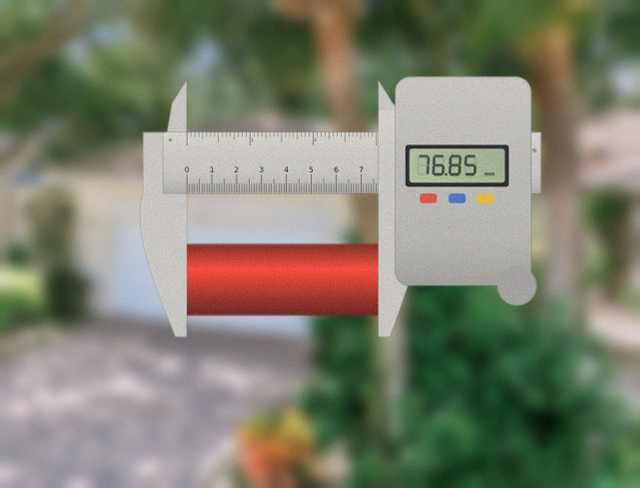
76.85 mm
